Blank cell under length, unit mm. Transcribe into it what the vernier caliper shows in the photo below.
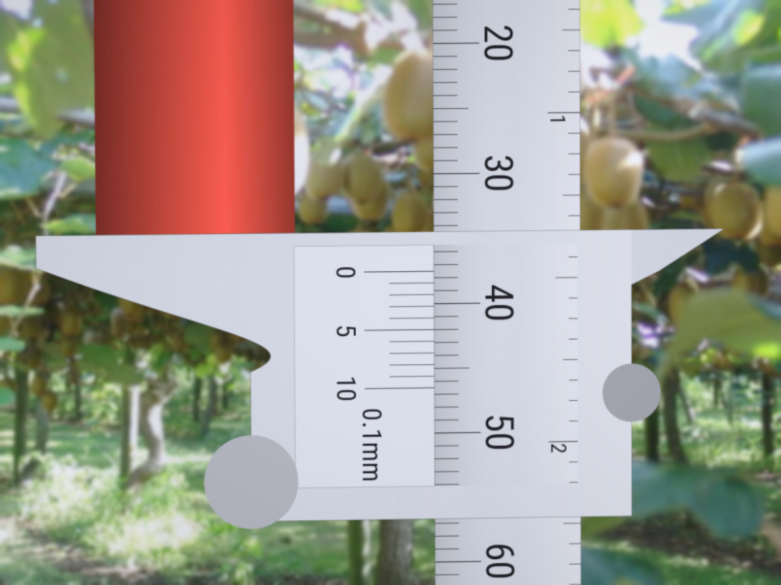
37.5 mm
